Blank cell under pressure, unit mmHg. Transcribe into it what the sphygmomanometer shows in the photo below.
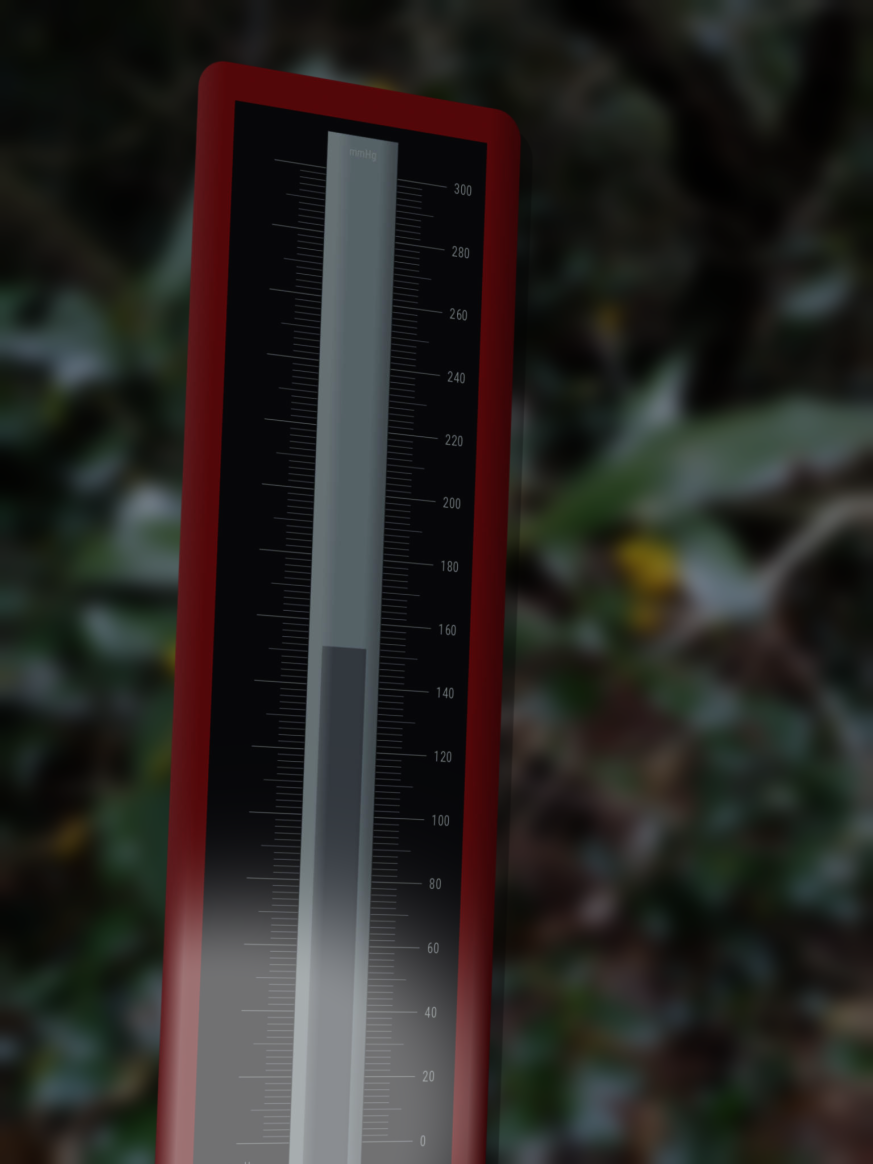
152 mmHg
